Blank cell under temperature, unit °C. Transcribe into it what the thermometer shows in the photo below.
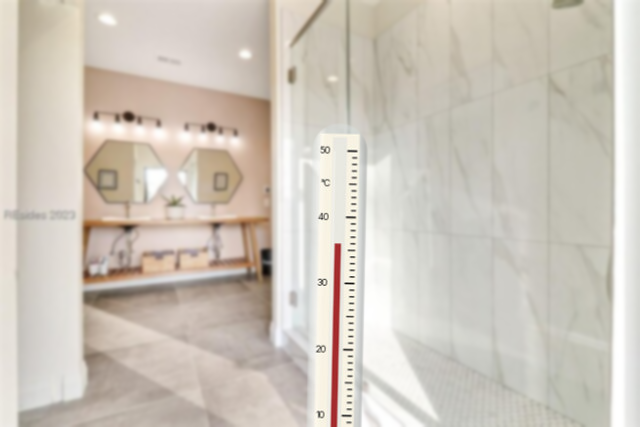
36 °C
